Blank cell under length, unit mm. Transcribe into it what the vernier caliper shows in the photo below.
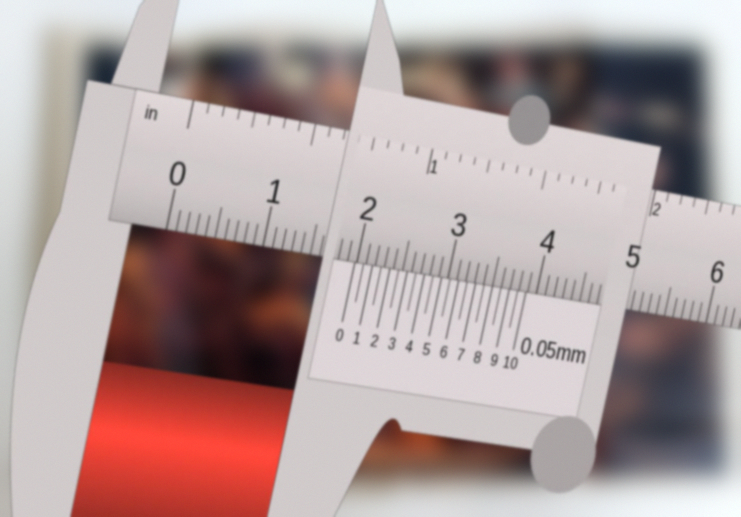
19.8 mm
